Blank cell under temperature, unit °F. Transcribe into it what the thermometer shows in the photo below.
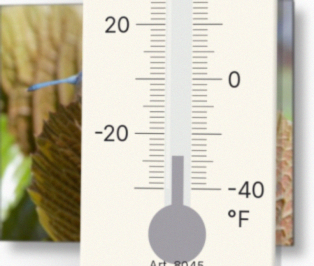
-28 °F
